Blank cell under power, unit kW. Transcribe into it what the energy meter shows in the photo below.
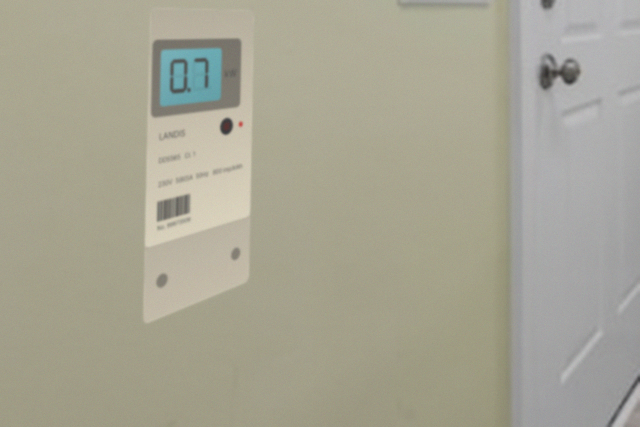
0.7 kW
